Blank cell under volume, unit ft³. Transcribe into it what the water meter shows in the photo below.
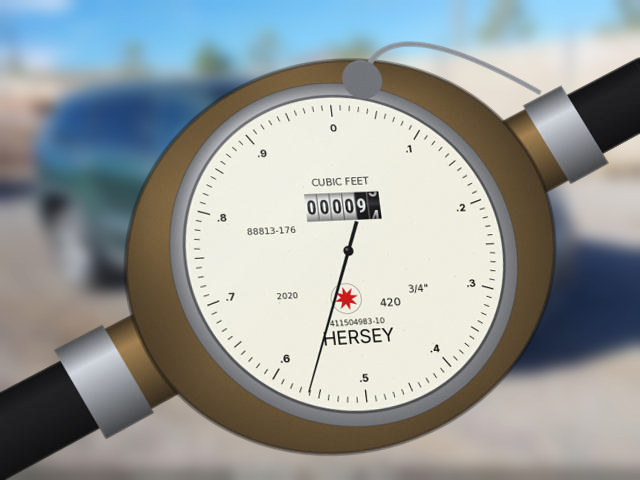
93.56 ft³
